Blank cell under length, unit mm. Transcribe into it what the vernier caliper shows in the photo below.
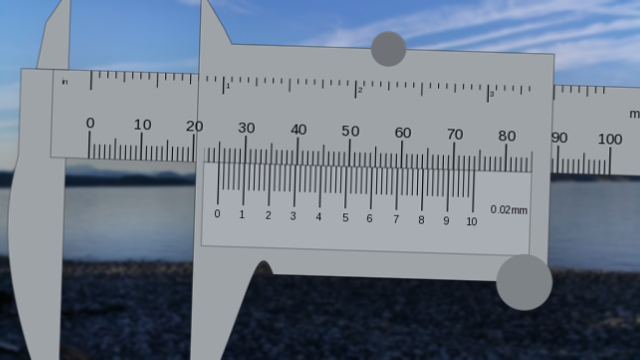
25.0 mm
